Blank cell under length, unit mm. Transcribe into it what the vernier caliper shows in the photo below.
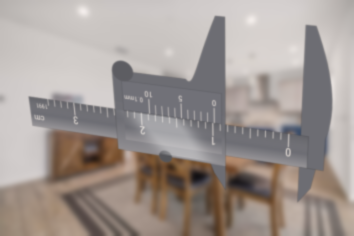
9.8 mm
